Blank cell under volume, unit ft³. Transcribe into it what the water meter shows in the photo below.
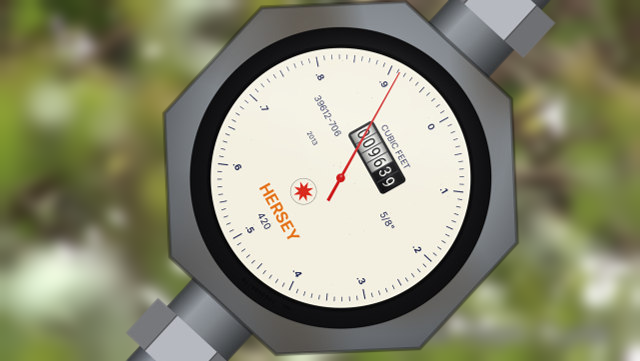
9638.91 ft³
